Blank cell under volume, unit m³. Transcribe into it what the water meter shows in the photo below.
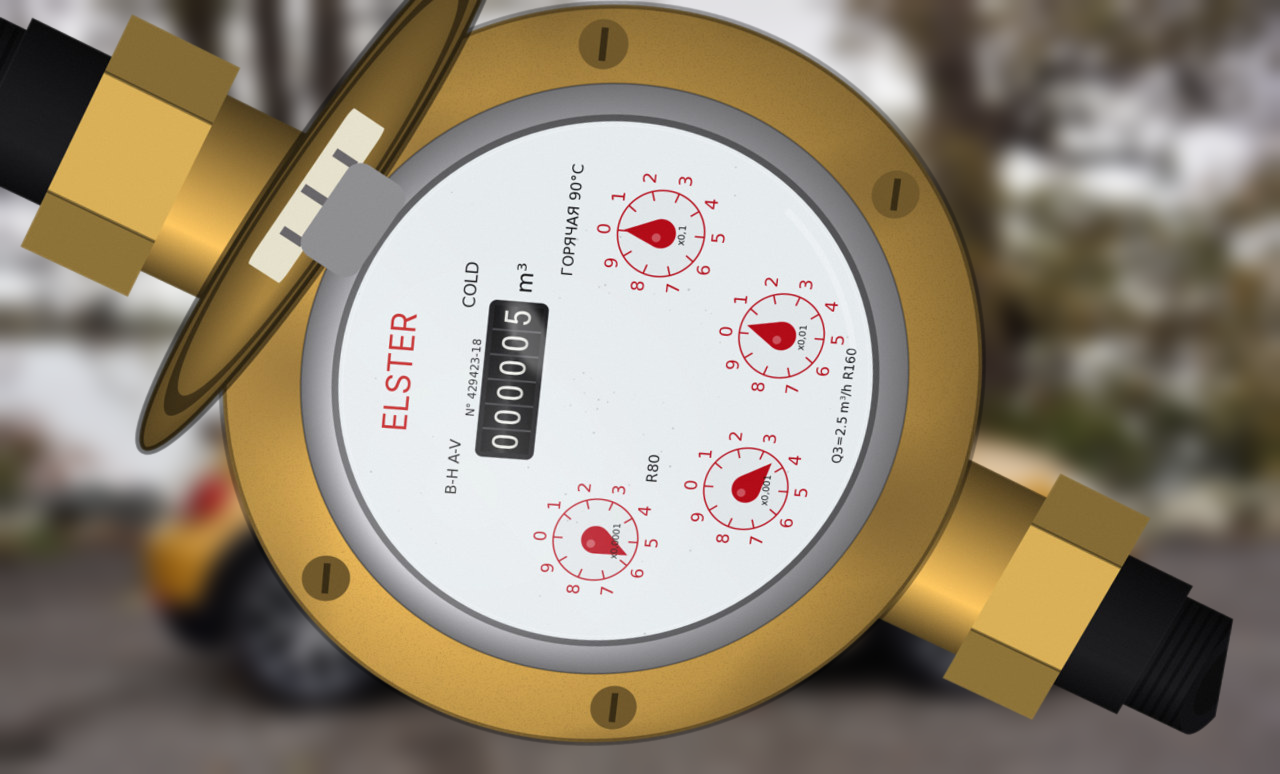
5.0035 m³
